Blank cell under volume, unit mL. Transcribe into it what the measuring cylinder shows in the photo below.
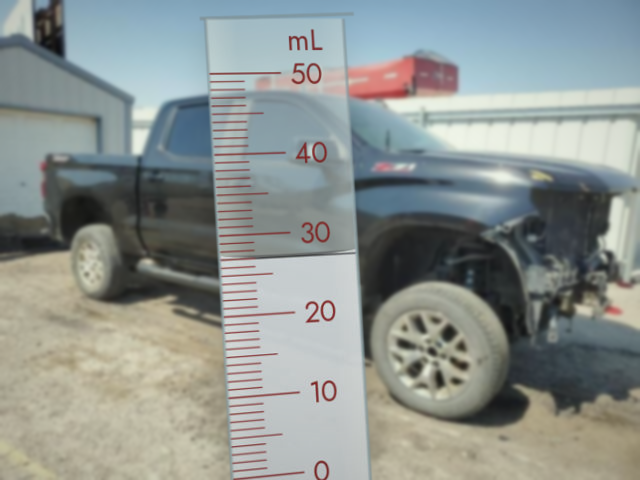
27 mL
